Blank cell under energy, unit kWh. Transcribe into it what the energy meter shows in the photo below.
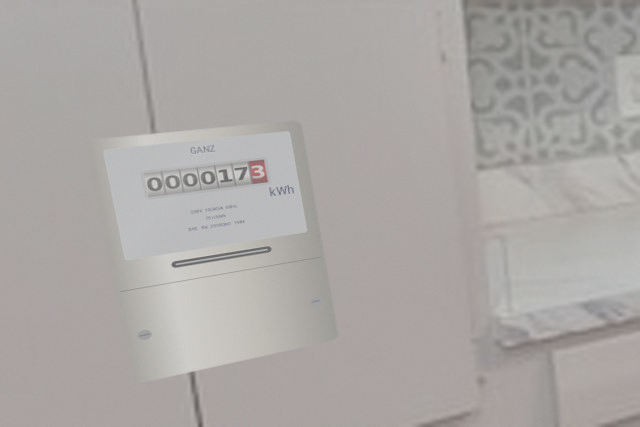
17.3 kWh
